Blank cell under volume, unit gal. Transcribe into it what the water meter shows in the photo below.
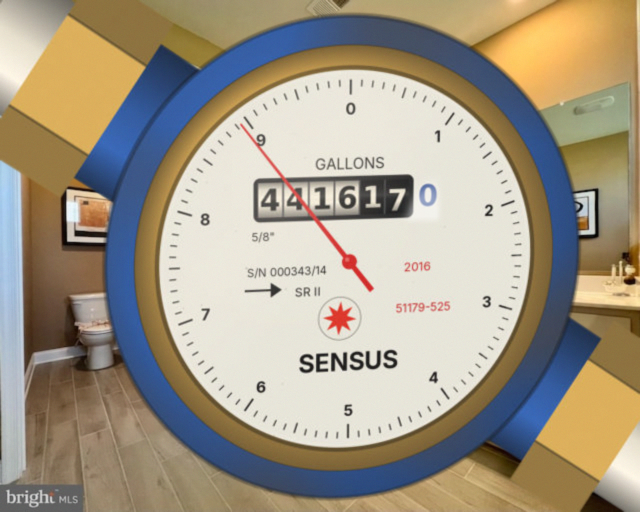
4416168.9 gal
